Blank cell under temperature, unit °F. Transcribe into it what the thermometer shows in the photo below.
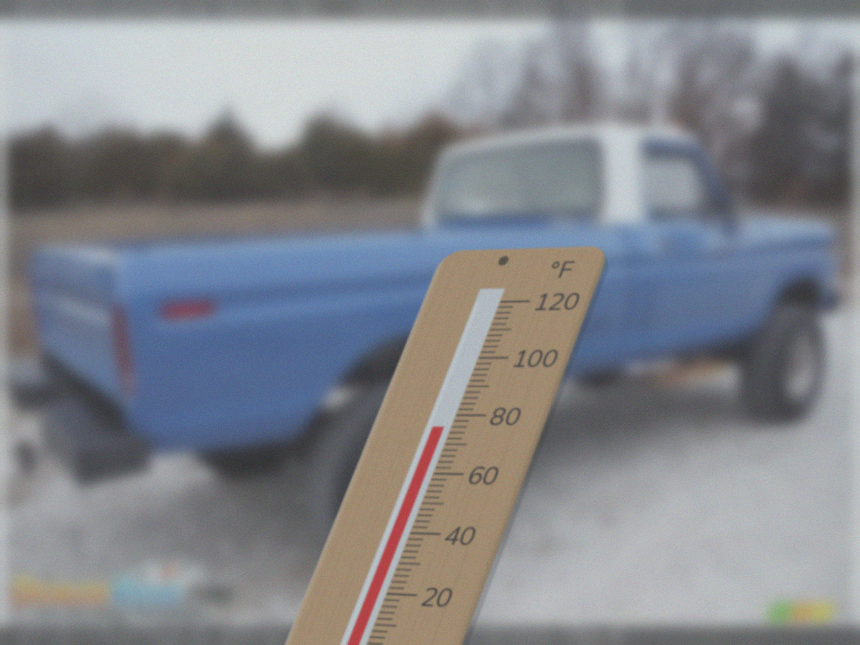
76 °F
